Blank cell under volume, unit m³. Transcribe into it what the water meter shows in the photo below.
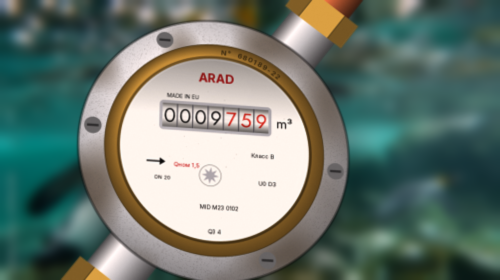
9.759 m³
